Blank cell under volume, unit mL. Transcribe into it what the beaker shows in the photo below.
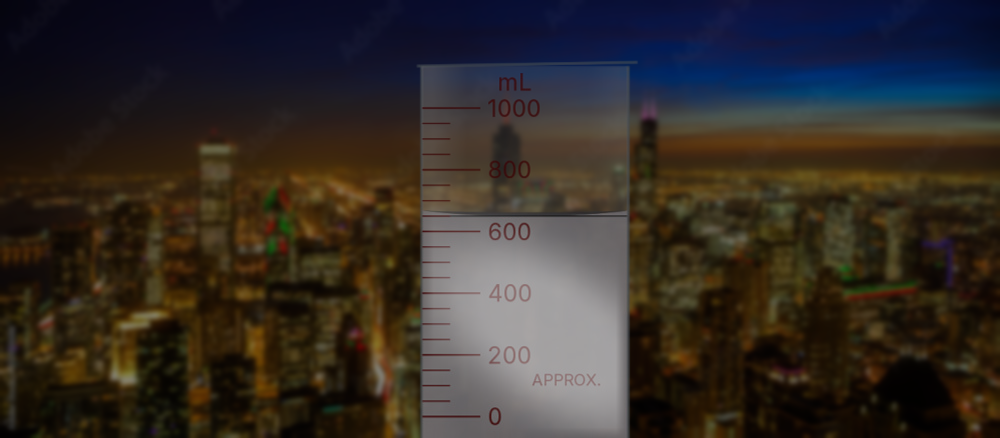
650 mL
